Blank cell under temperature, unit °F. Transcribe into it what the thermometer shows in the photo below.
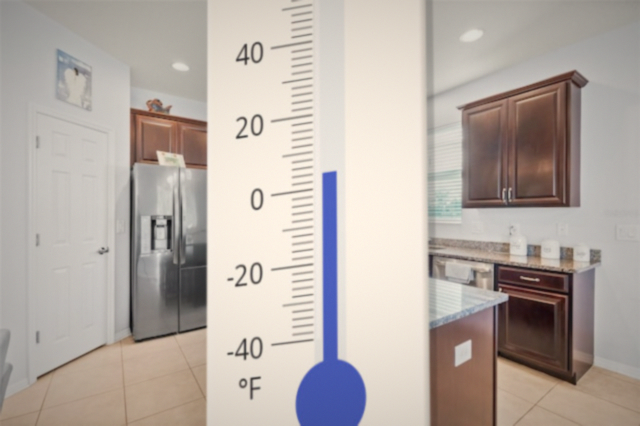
4 °F
